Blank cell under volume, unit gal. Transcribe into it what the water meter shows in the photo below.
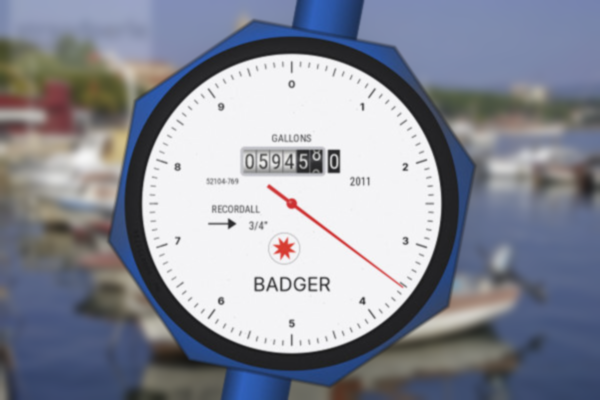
594583.5 gal
